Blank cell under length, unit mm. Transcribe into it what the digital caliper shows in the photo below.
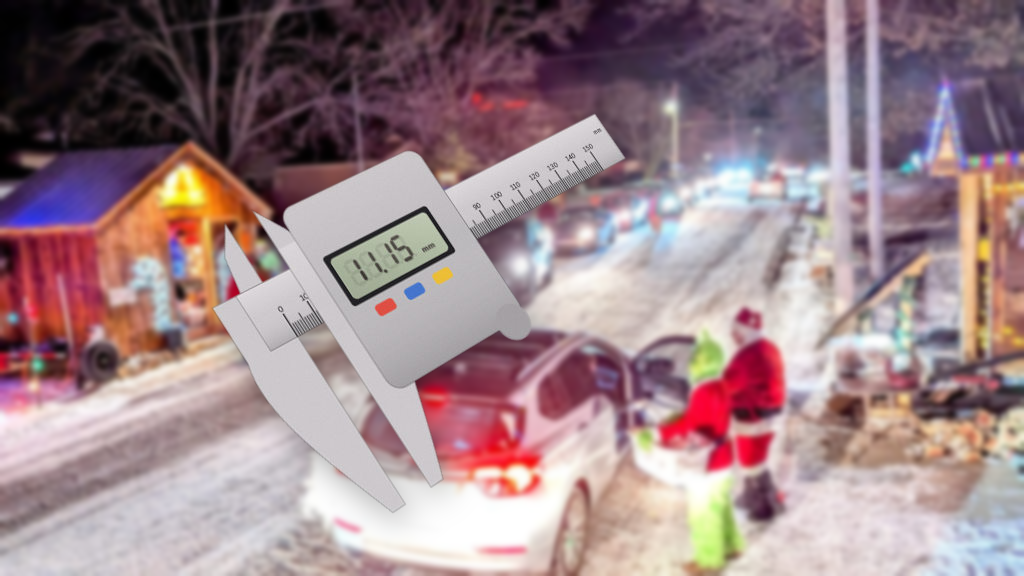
11.15 mm
